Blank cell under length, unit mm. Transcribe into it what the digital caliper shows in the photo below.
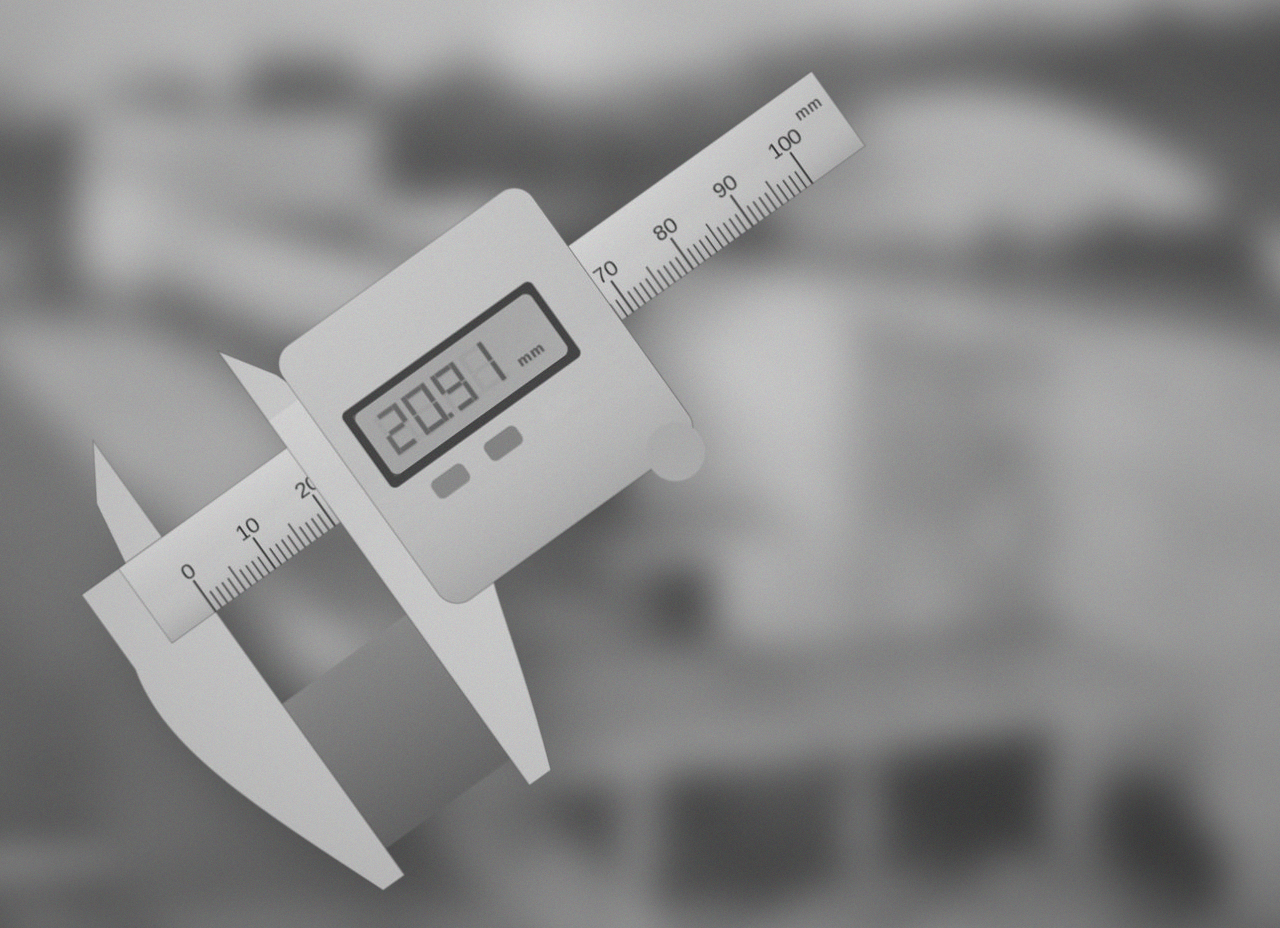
20.91 mm
